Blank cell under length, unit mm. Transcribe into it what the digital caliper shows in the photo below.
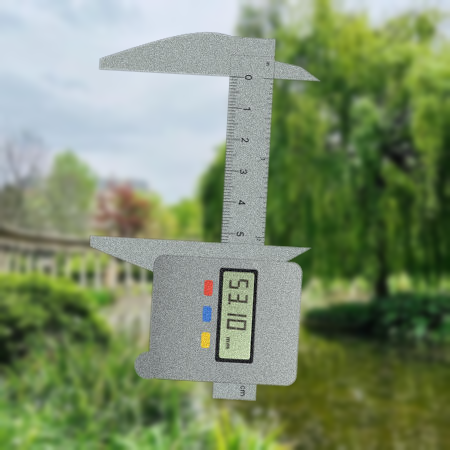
53.10 mm
